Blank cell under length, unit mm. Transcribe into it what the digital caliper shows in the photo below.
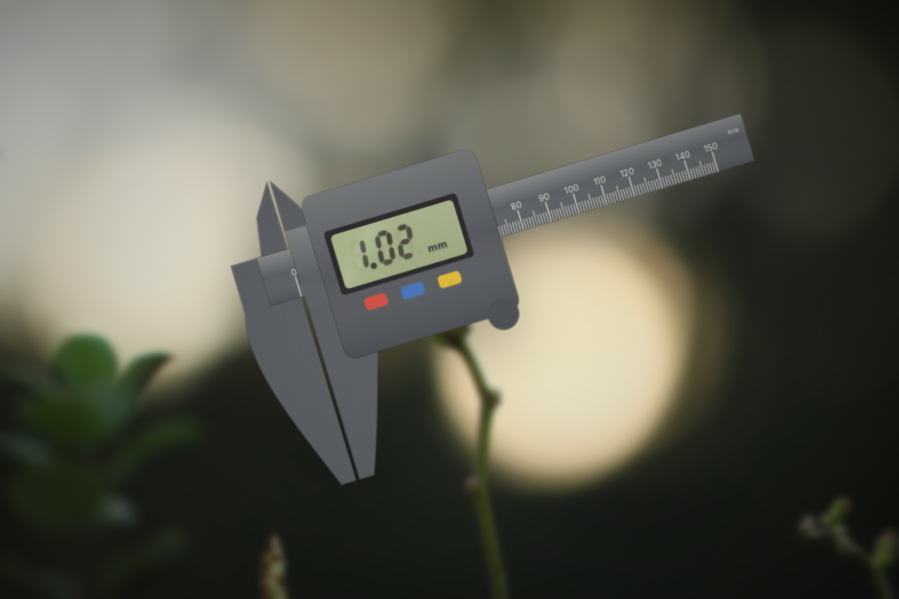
1.02 mm
